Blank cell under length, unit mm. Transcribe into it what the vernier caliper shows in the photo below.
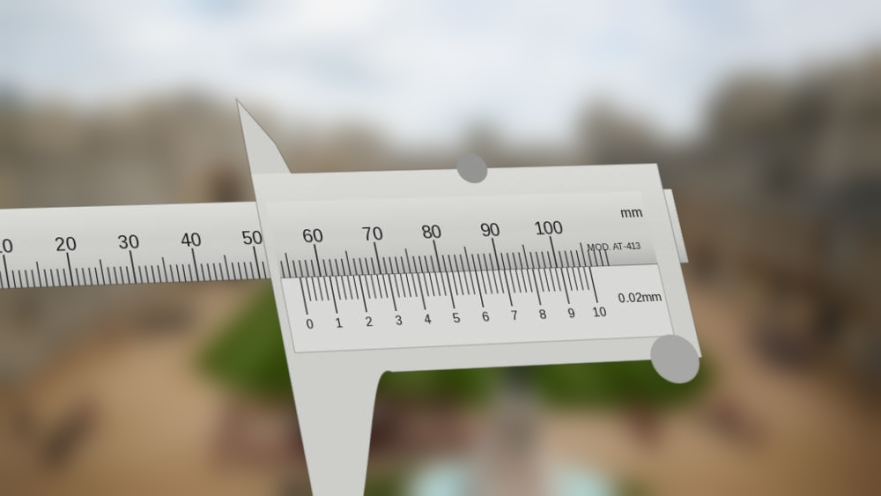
56.6 mm
